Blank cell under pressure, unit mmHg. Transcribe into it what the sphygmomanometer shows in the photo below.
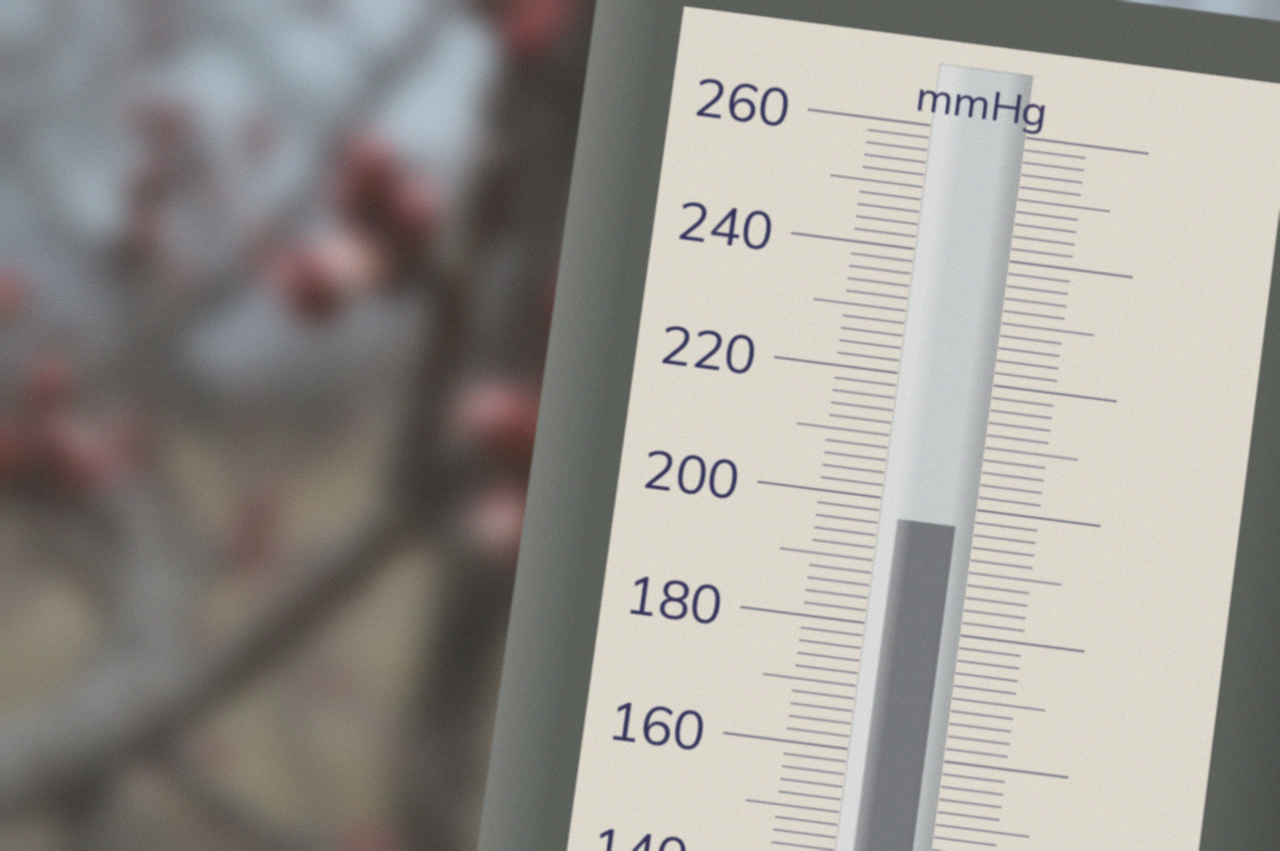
197 mmHg
